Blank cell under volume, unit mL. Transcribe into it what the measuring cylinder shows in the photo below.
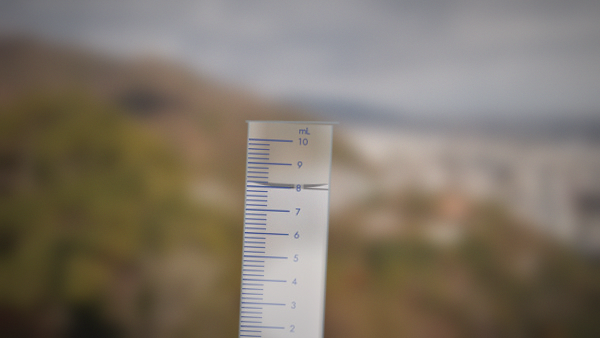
8 mL
